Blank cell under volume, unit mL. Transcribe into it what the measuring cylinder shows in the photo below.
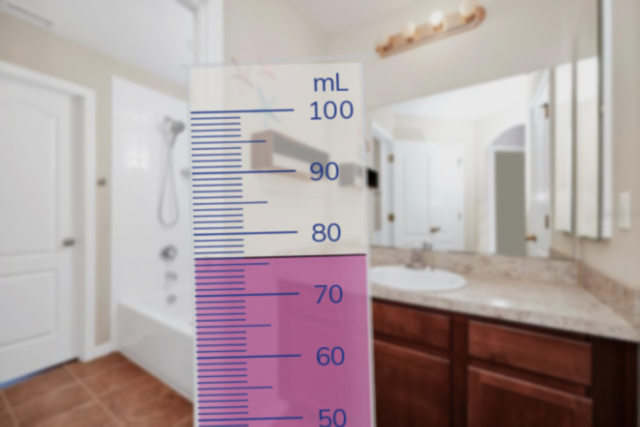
76 mL
